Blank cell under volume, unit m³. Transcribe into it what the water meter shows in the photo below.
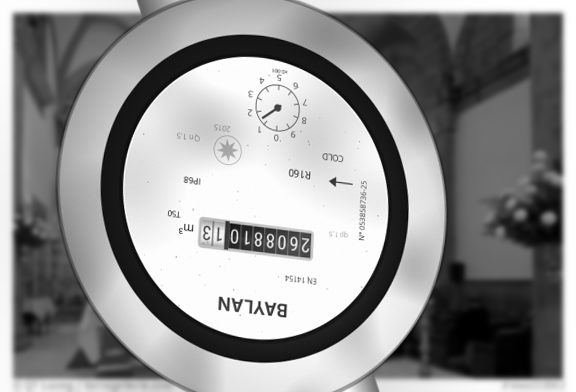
2608810.131 m³
